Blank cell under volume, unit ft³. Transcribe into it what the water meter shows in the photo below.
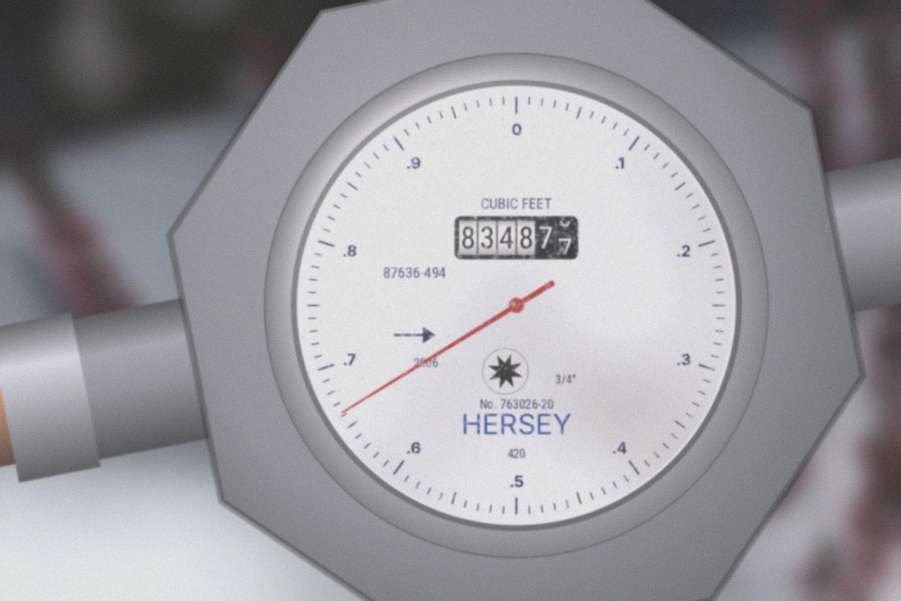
834876.66 ft³
